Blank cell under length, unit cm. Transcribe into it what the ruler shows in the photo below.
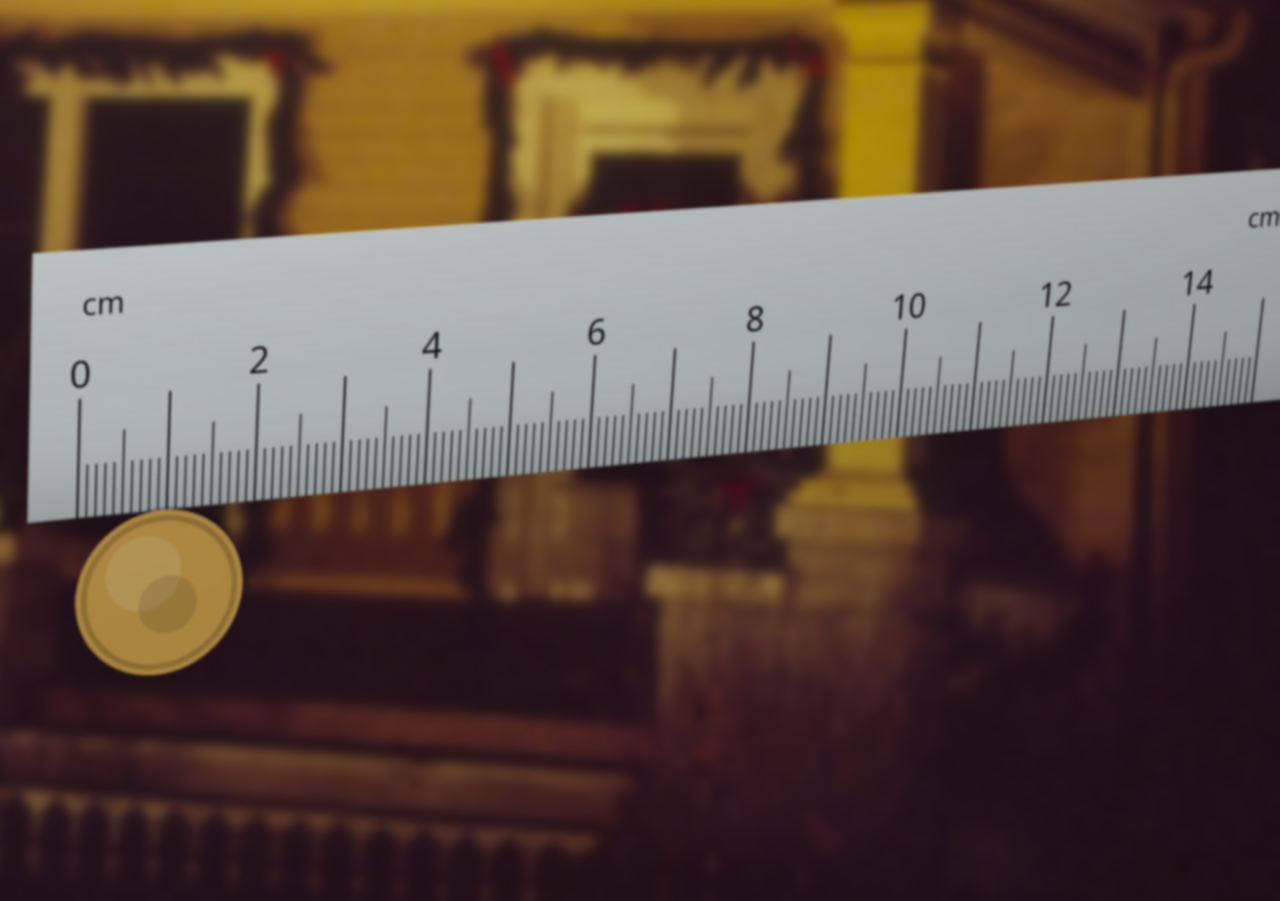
1.9 cm
